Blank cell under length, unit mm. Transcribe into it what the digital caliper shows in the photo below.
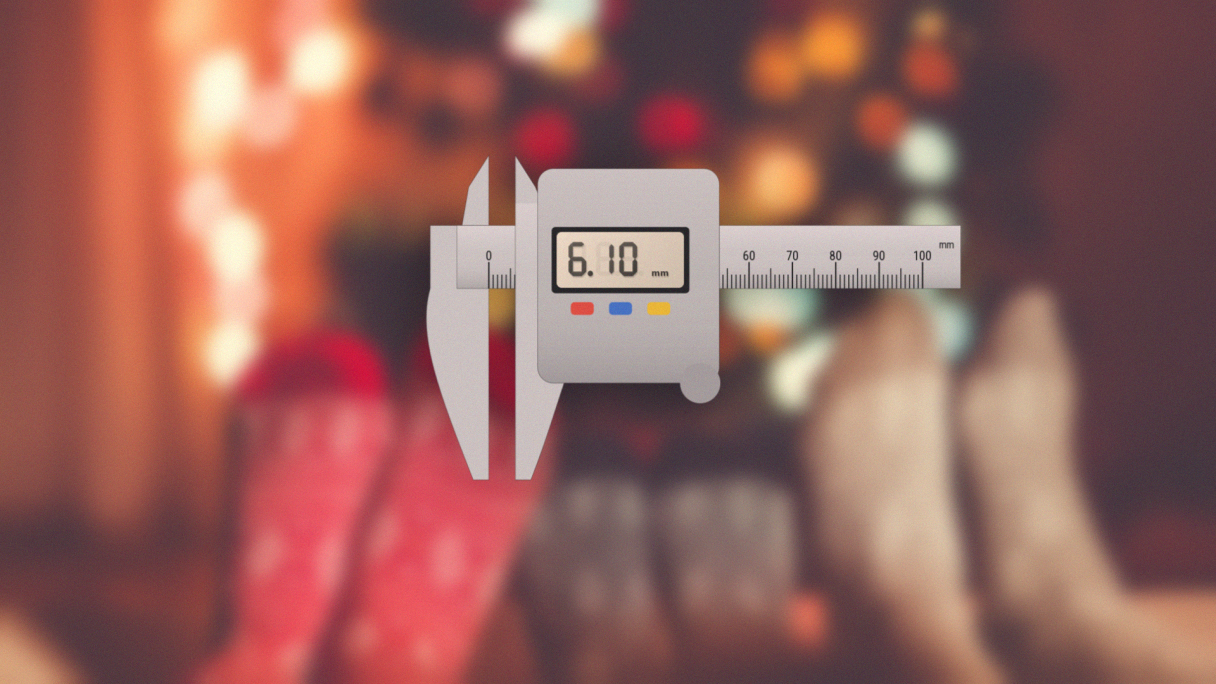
6.10 mm
